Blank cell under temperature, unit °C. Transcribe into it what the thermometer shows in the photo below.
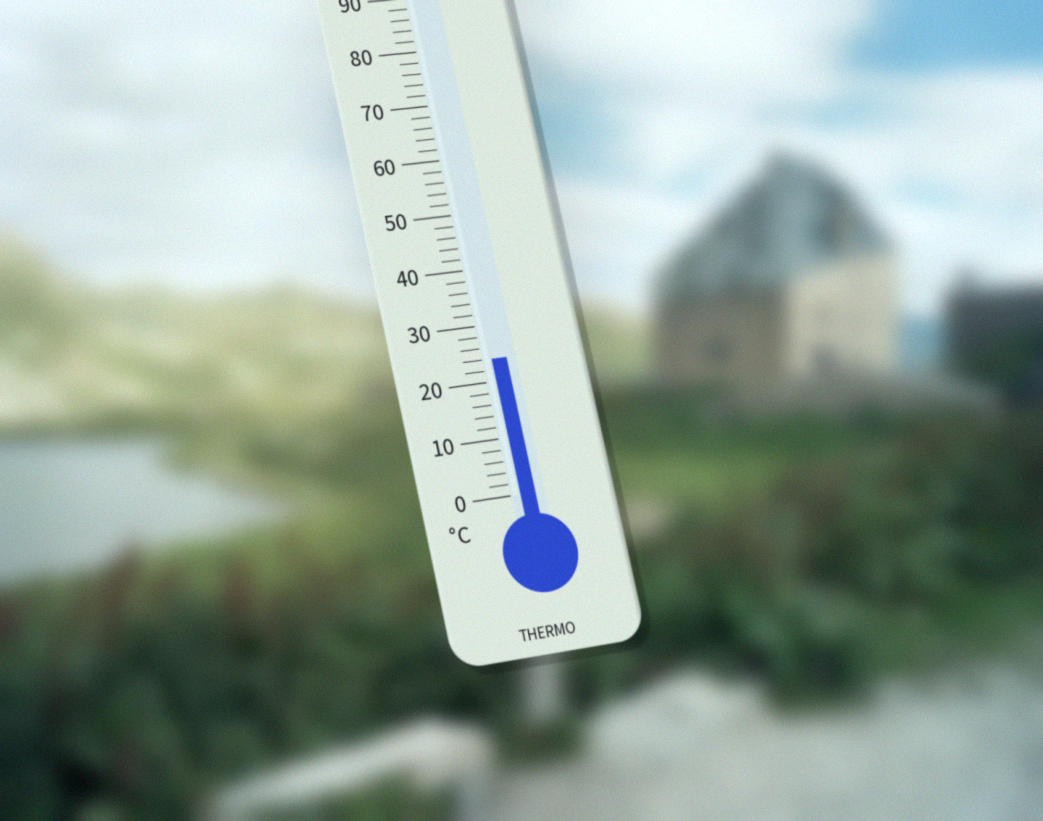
24 °C
